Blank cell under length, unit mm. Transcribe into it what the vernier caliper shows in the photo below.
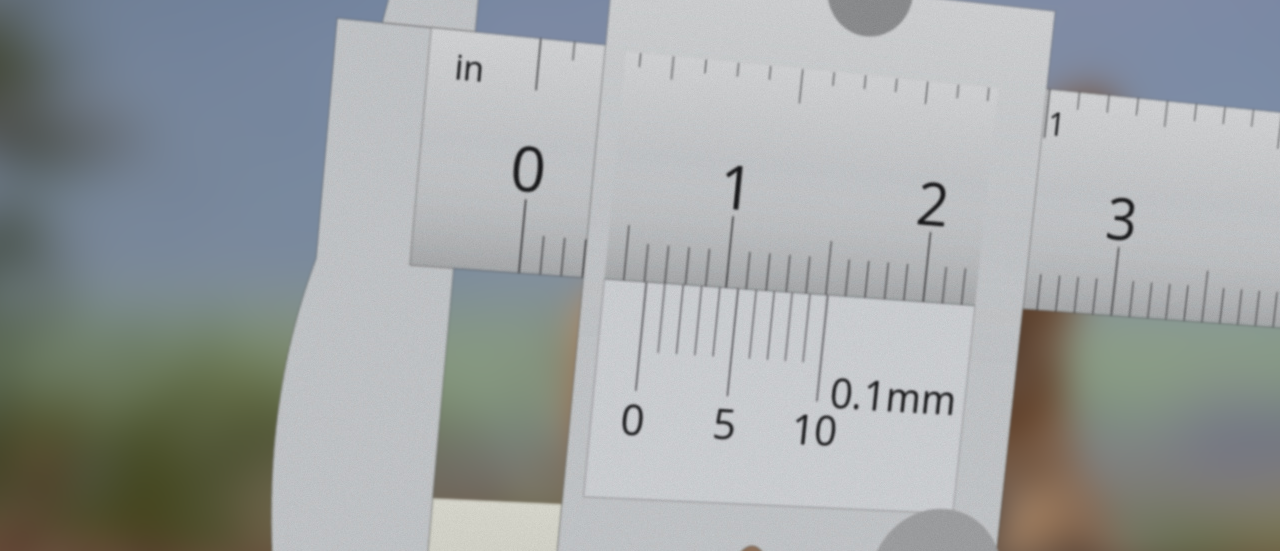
6.1 mm
